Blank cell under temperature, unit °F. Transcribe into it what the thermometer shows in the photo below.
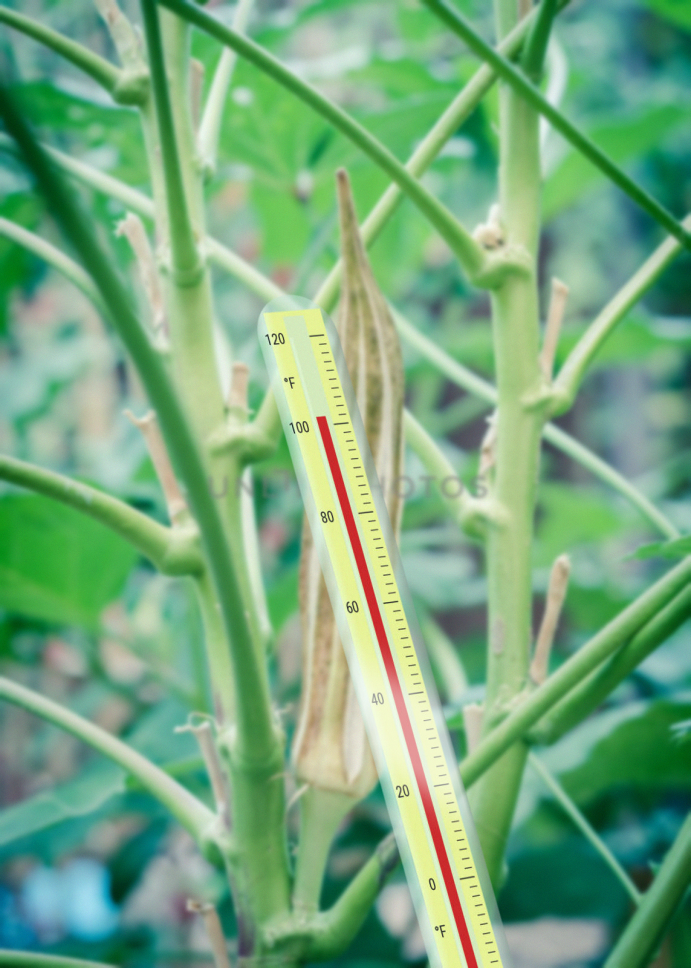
102 °F
